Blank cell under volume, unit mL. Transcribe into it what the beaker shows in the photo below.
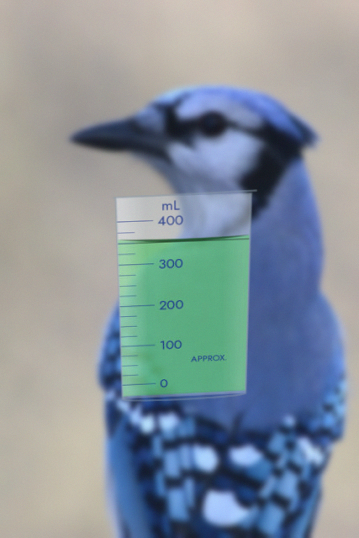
350 mL
